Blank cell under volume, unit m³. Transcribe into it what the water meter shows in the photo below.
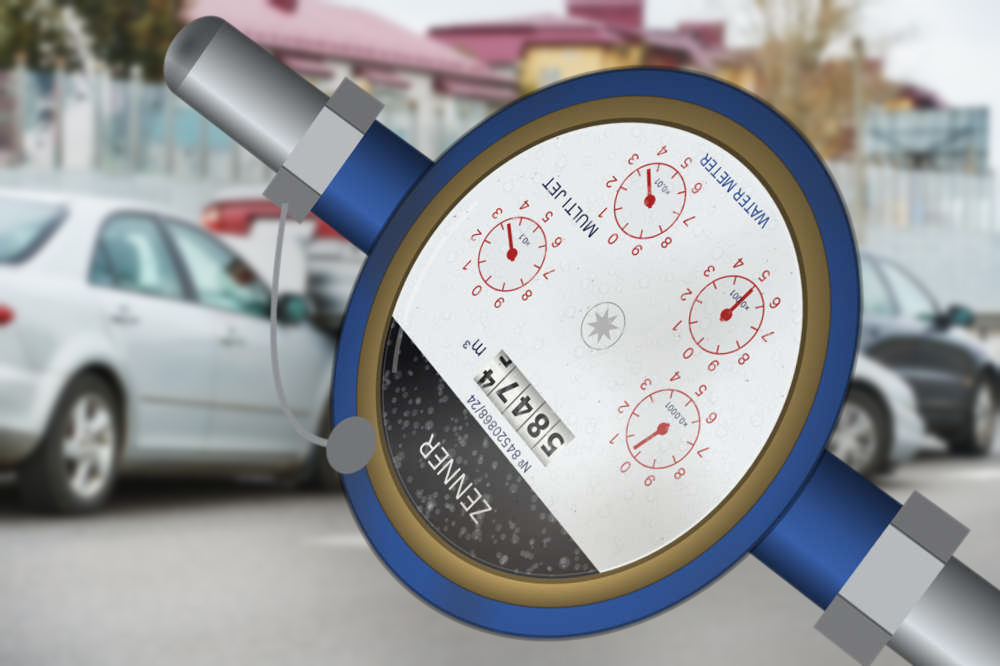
58474.3350 m³
